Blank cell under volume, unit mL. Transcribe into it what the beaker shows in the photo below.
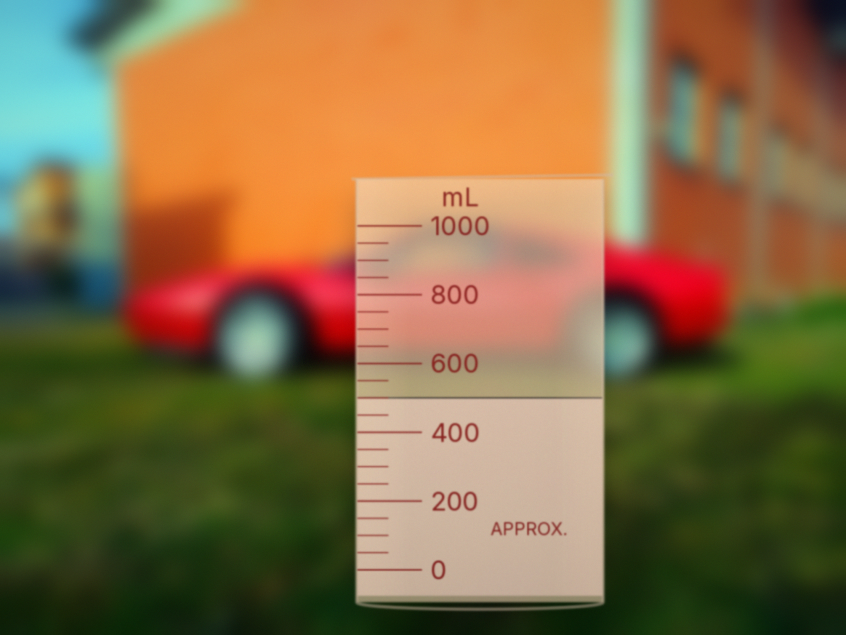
500 mL
